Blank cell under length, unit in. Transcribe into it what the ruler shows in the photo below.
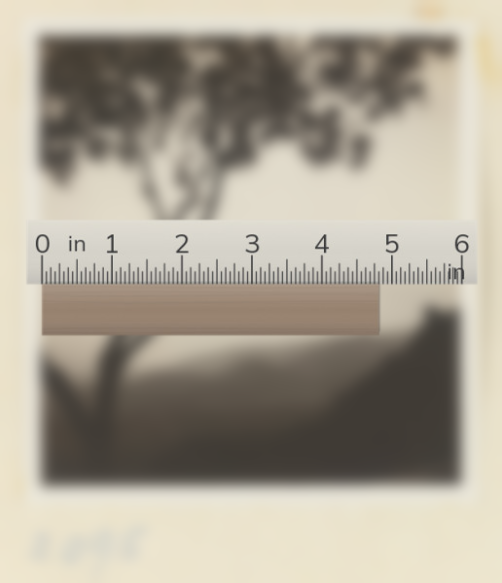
4.8125 in
